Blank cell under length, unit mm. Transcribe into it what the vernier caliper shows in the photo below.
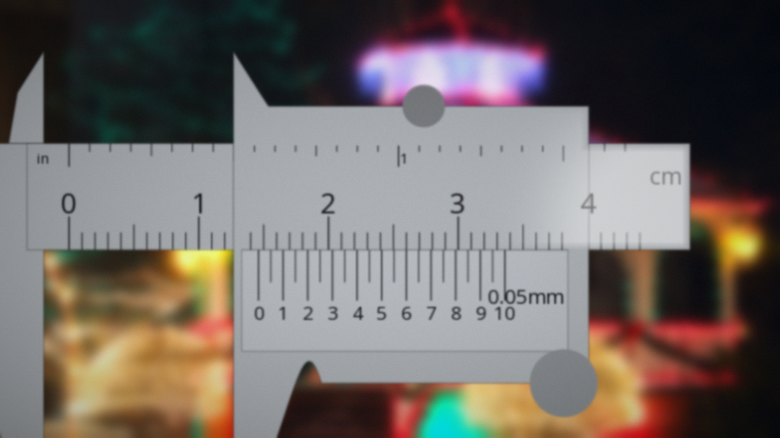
14.6 mm
